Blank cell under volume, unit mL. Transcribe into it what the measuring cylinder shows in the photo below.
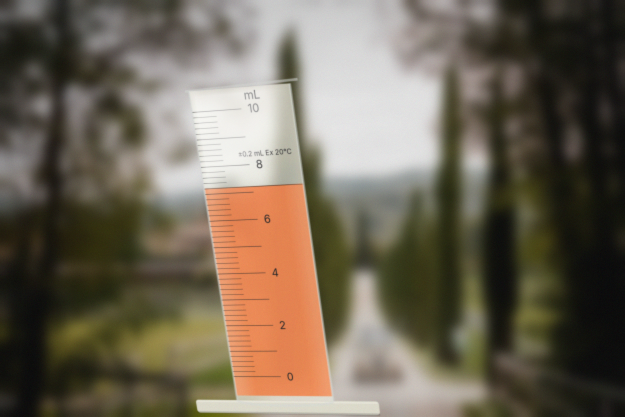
7.2 mL
